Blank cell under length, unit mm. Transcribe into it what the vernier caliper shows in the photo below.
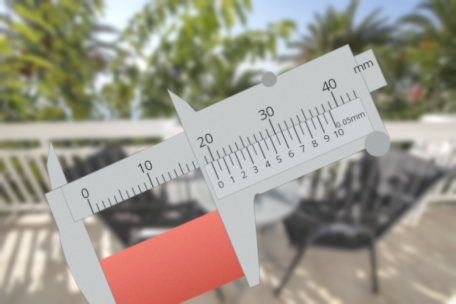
19.6 mm
